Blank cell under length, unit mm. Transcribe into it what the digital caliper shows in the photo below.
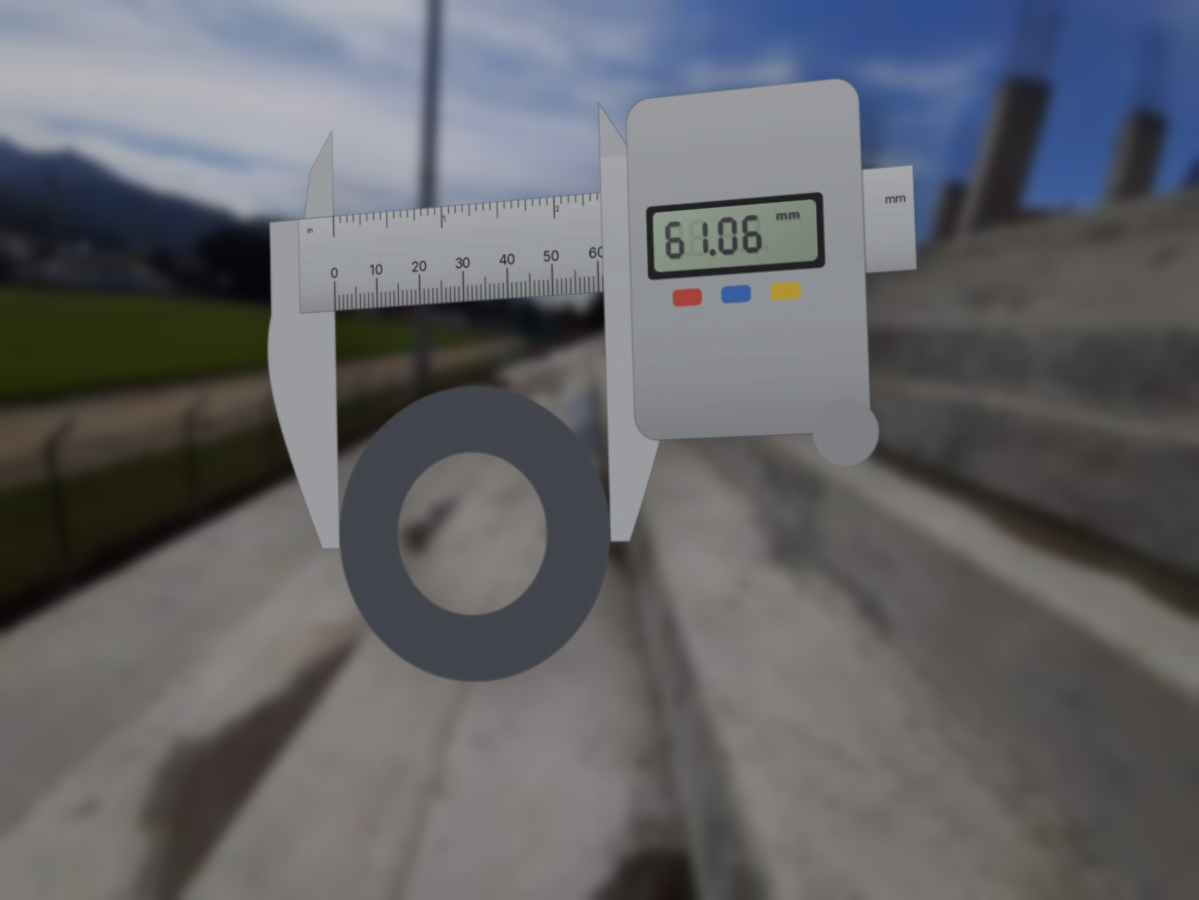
61.06 mm
